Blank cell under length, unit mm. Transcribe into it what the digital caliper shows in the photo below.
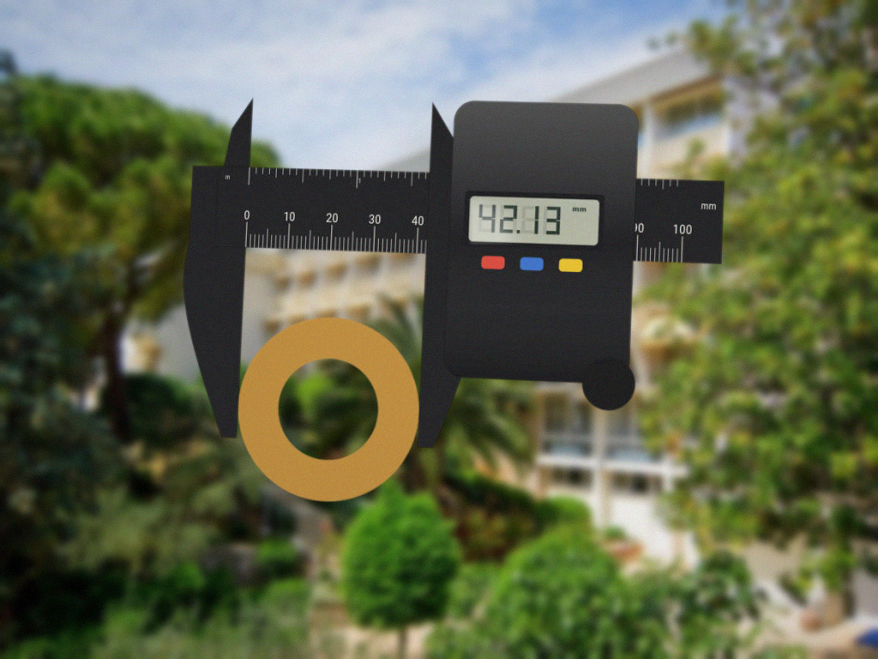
42.13 mm
